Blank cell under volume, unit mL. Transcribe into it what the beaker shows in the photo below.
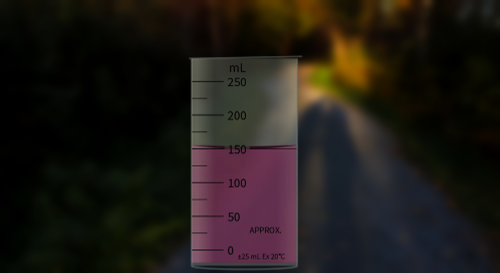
150 mL
